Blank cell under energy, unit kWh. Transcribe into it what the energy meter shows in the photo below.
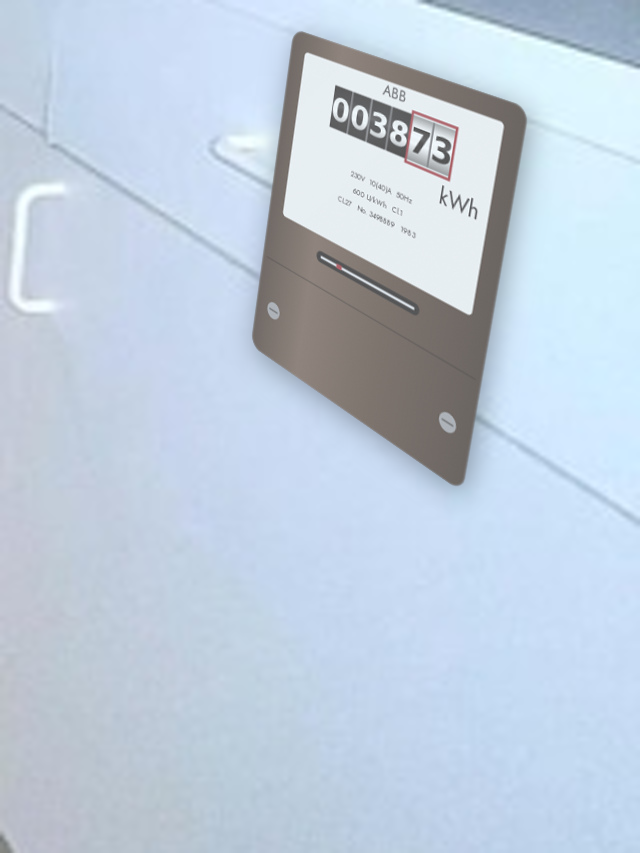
38.73 kWh
